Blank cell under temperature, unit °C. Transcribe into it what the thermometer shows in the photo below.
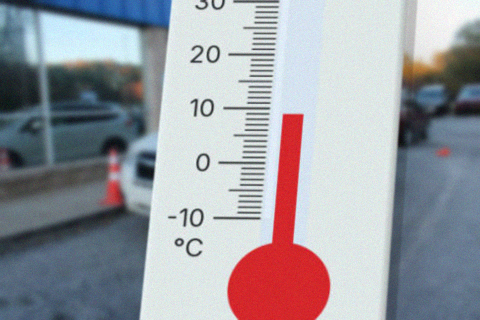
9 °C
